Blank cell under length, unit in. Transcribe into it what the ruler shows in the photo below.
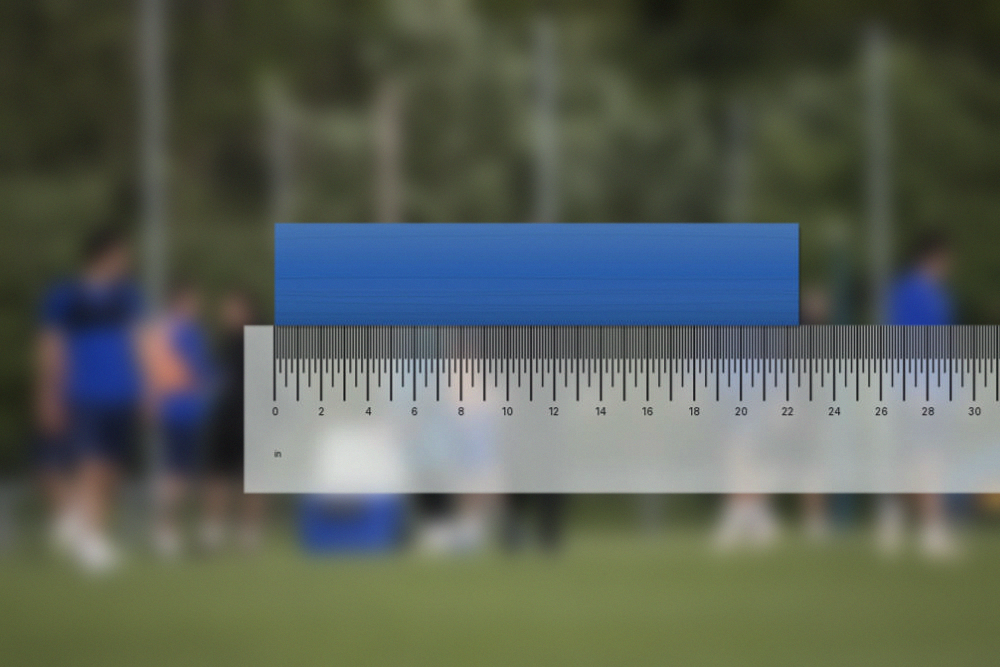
22.5 in
